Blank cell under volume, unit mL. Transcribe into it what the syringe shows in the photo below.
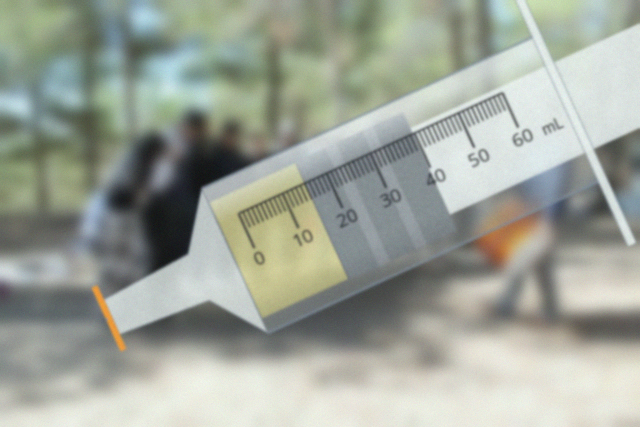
15 mL
